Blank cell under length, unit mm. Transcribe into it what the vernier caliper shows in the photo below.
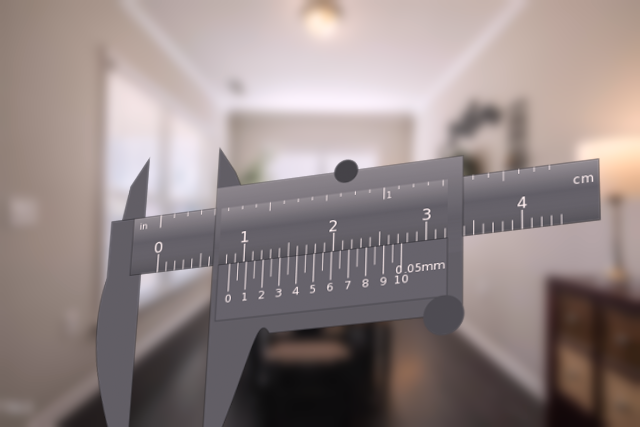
8.4 mm
